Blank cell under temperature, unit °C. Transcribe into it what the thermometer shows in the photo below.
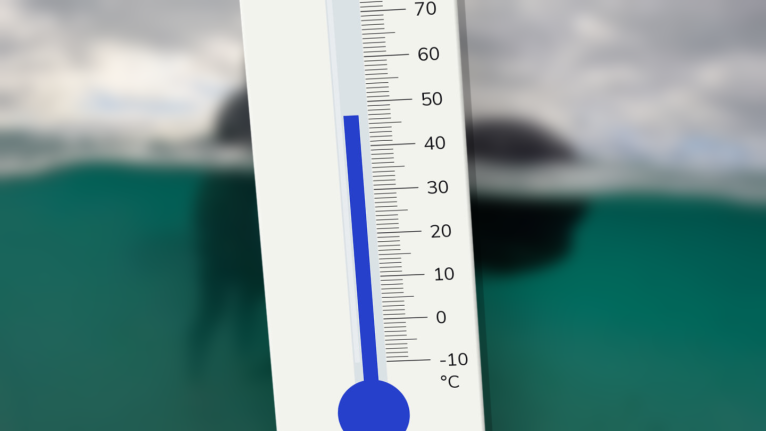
47 °C
